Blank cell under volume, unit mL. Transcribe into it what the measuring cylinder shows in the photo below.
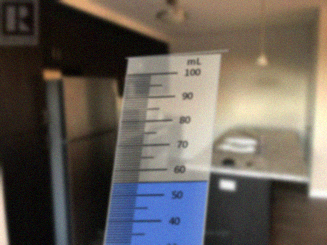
55 mL
